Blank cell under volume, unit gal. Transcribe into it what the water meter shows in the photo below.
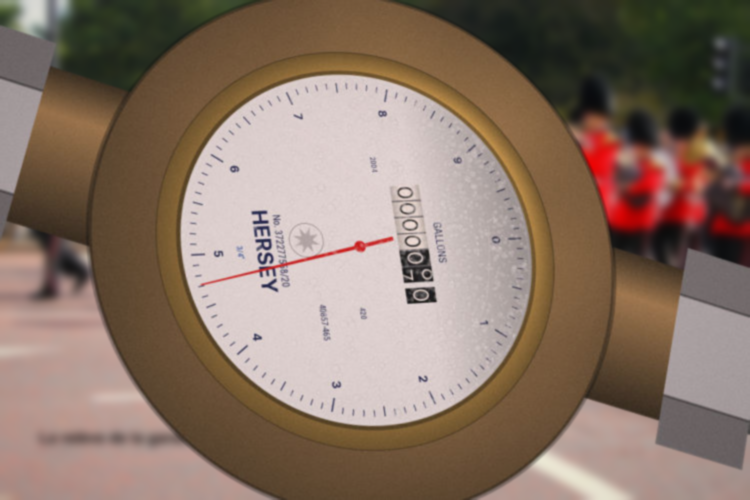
64.7 gal
